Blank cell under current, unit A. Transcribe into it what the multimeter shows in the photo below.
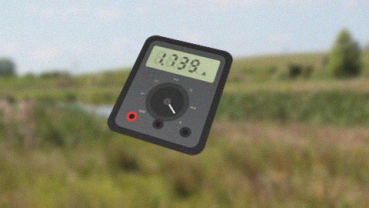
1.739 A
